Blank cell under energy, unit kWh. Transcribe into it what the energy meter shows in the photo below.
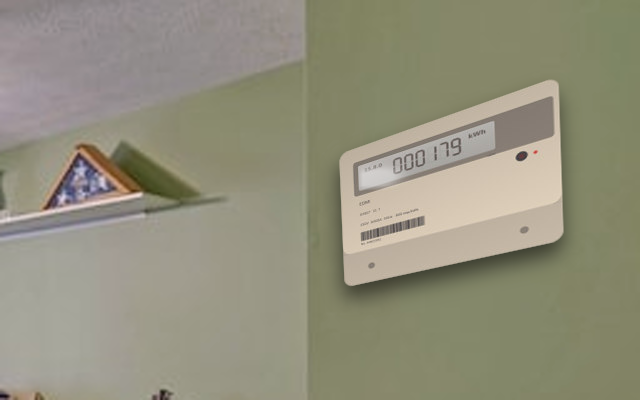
179 kWh
